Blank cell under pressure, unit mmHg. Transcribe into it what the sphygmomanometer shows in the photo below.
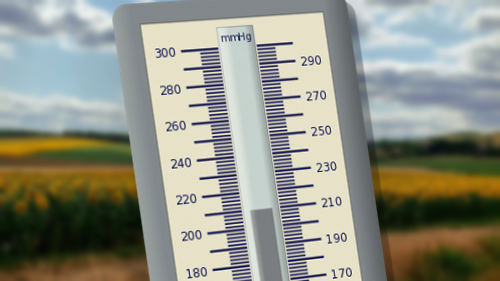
210 mmHg
